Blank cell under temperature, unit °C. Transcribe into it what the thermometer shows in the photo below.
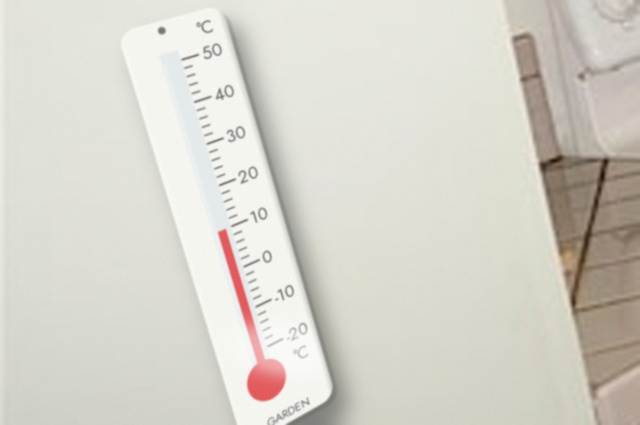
10 °C
